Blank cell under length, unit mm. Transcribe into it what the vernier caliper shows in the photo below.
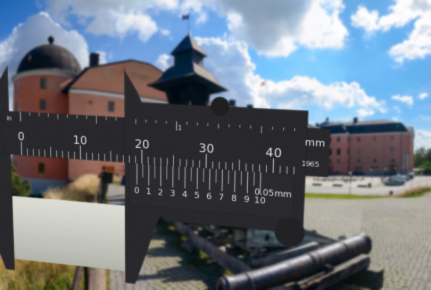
19.2 mm
